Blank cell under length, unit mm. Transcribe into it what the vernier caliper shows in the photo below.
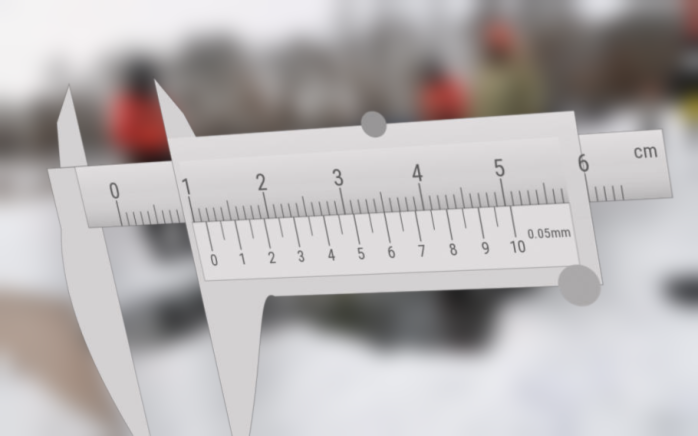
11.6 mm
